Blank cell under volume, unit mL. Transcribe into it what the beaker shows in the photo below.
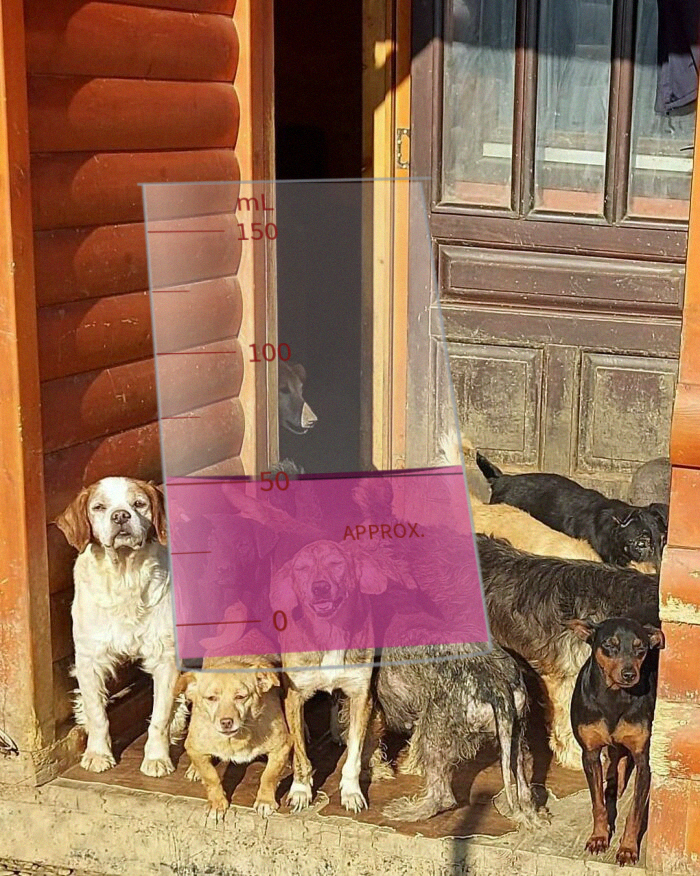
50 mL
